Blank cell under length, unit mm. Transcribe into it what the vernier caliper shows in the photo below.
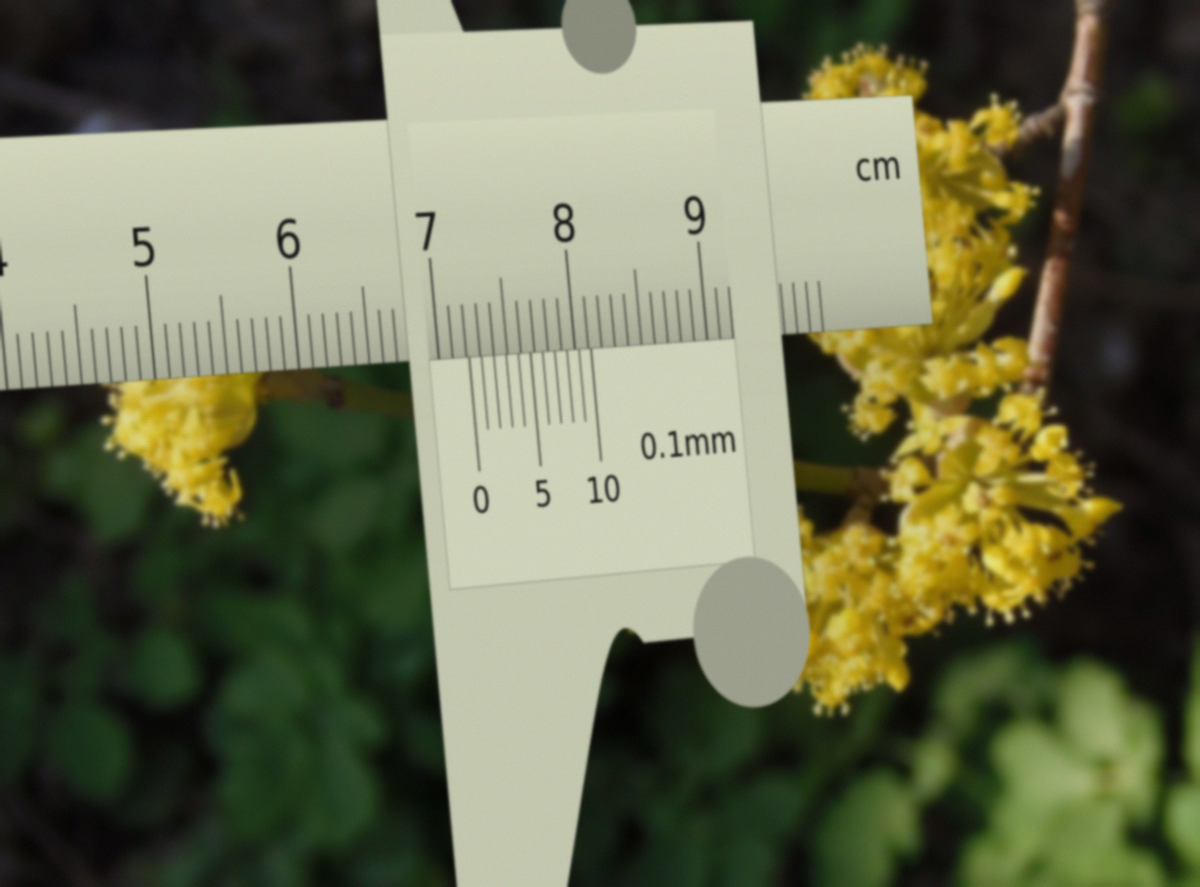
72.2 mm
